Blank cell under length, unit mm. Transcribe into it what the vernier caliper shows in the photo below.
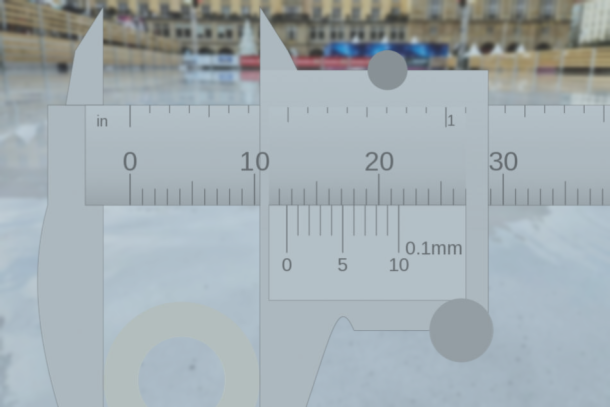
12.6 mm
